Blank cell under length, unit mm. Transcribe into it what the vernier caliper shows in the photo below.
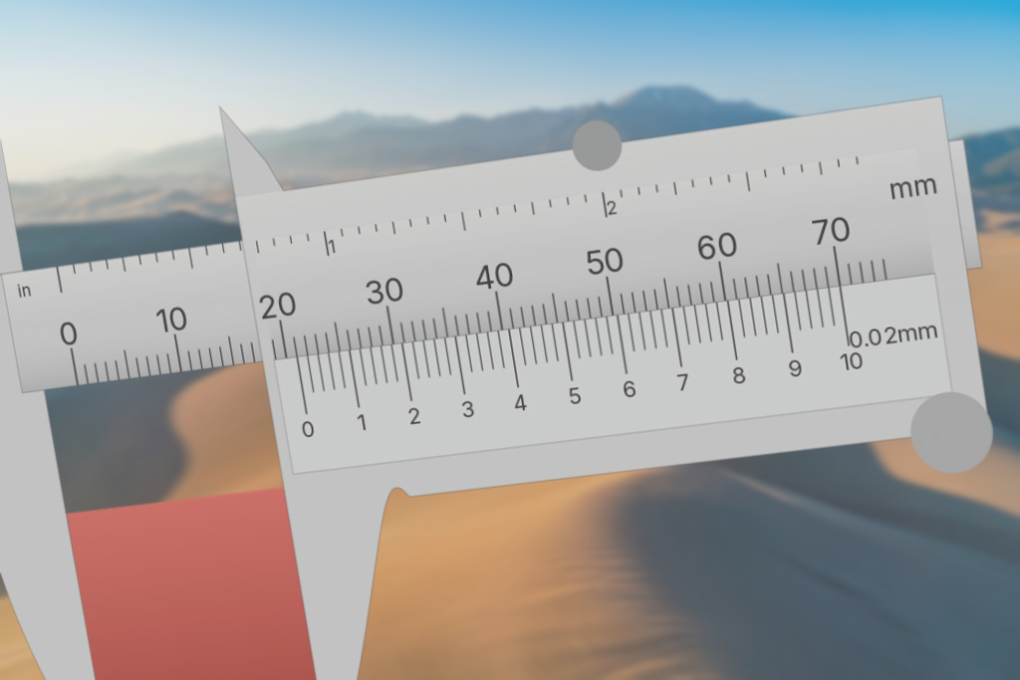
21.0 mm
